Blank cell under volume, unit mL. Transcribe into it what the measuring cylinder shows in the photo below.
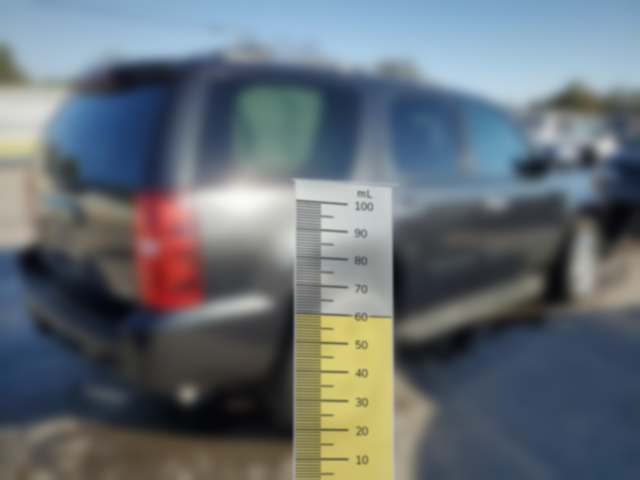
60 mL
